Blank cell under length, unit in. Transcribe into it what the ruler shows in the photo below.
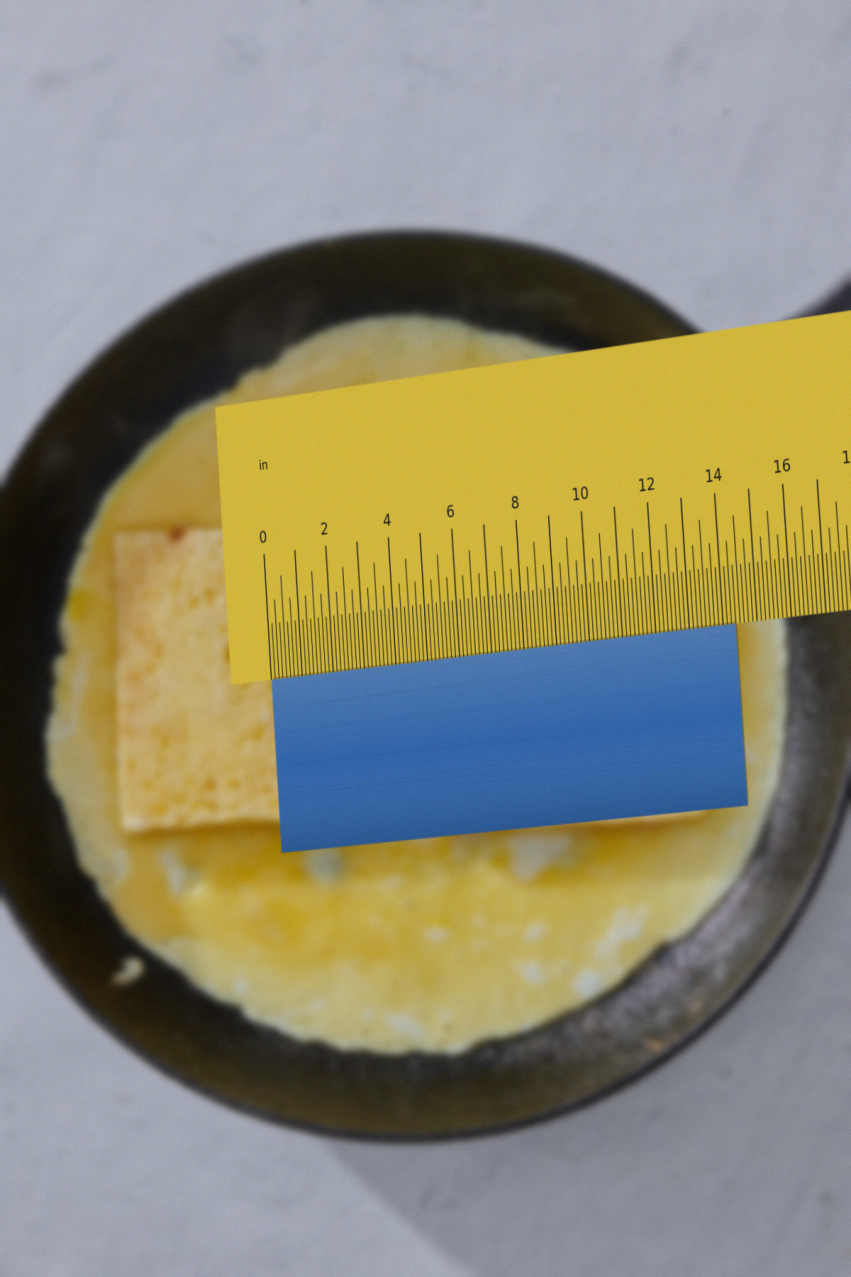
14.375 in
